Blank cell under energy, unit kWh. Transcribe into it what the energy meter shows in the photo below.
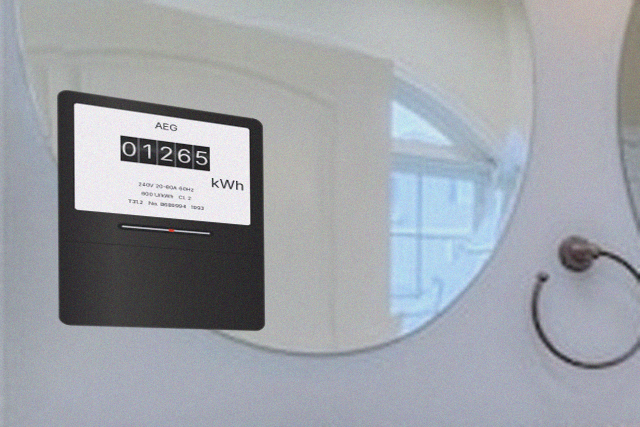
1265 kWh
